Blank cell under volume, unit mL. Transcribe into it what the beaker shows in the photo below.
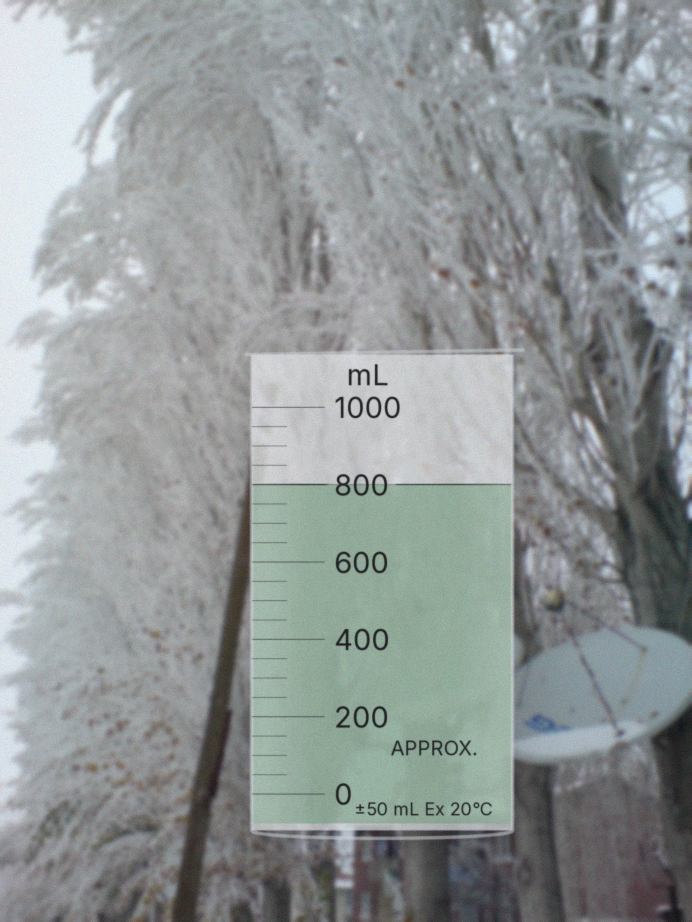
800 mL
